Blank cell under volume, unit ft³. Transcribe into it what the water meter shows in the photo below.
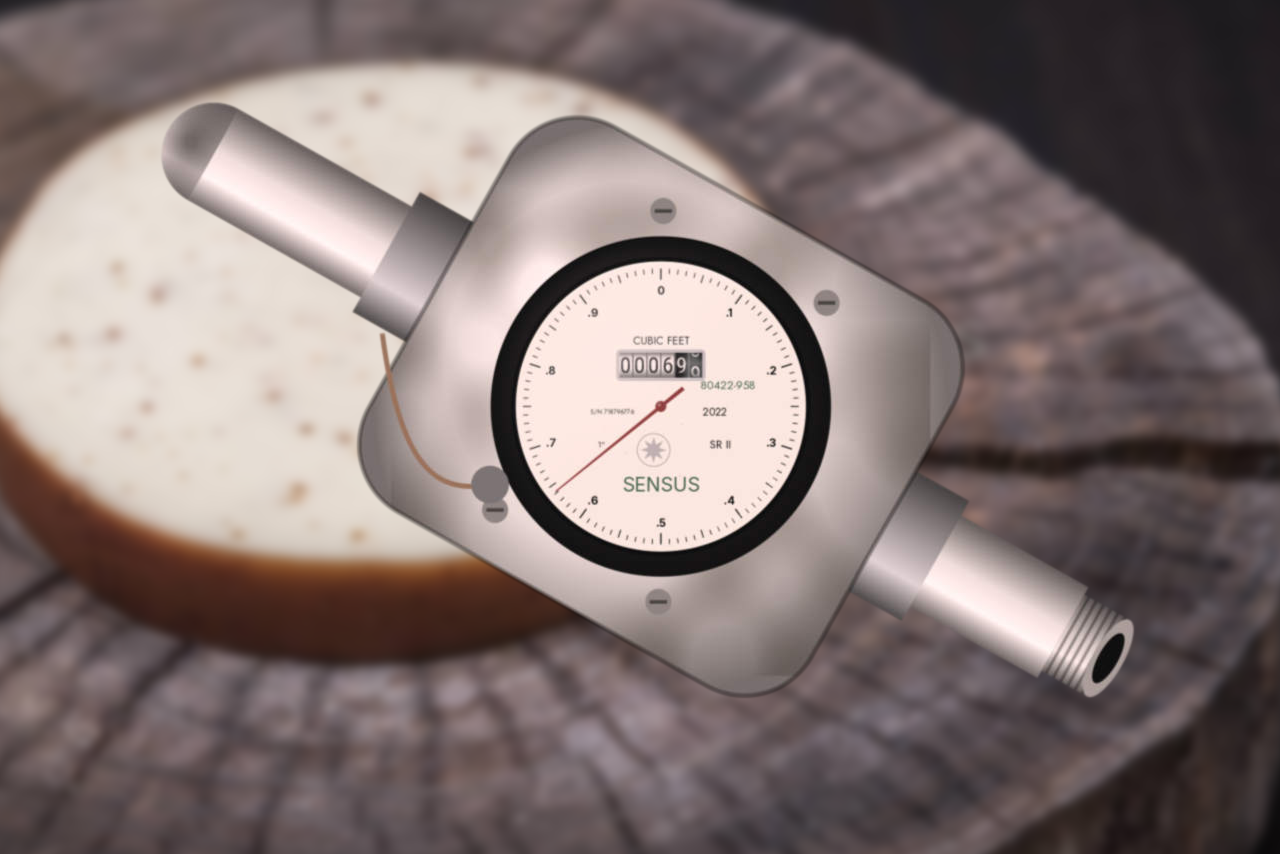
698.64 ft³
